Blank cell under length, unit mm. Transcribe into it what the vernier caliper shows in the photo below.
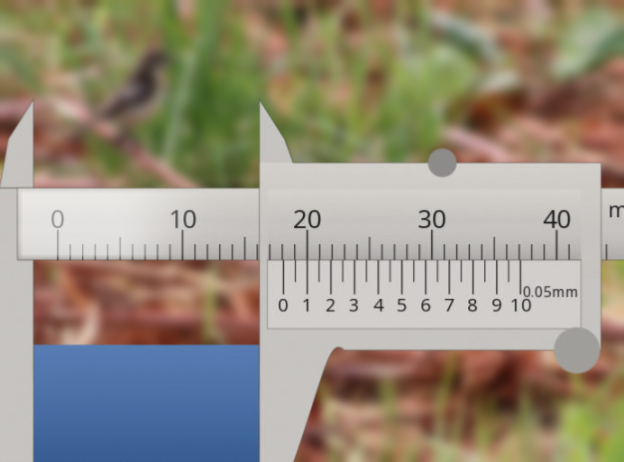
18.1 mm
